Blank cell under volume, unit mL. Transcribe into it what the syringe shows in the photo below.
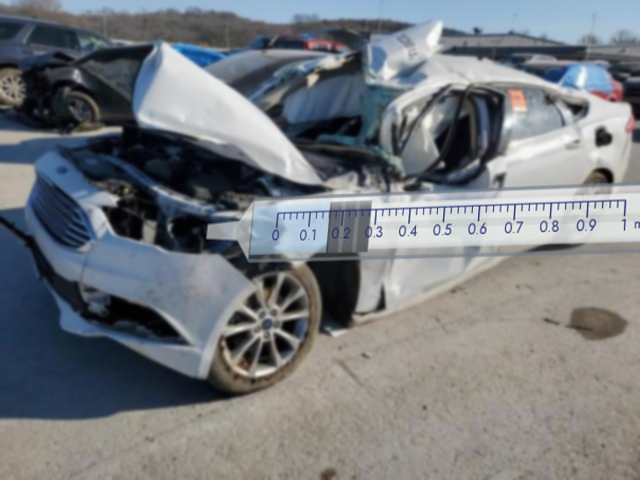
0.16 mL
